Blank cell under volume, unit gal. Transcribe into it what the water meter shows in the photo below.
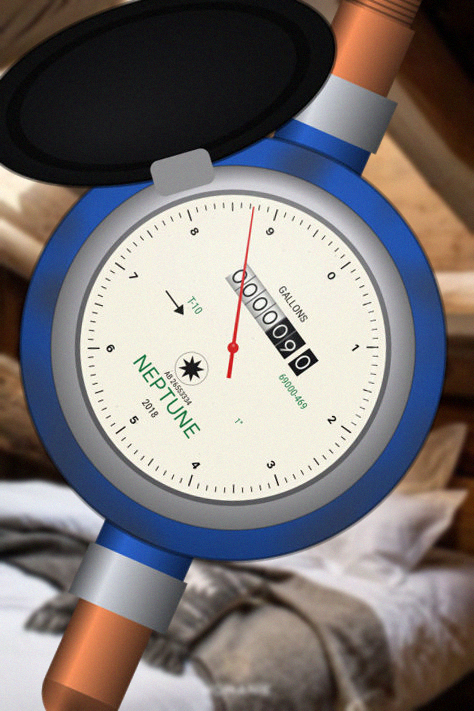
88.7 gal
